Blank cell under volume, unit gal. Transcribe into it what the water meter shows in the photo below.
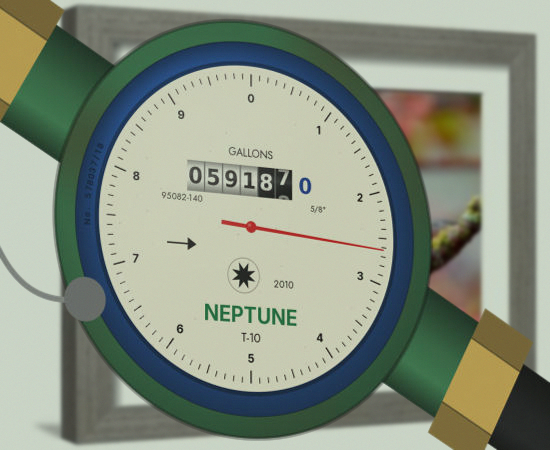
591872.6 gal
